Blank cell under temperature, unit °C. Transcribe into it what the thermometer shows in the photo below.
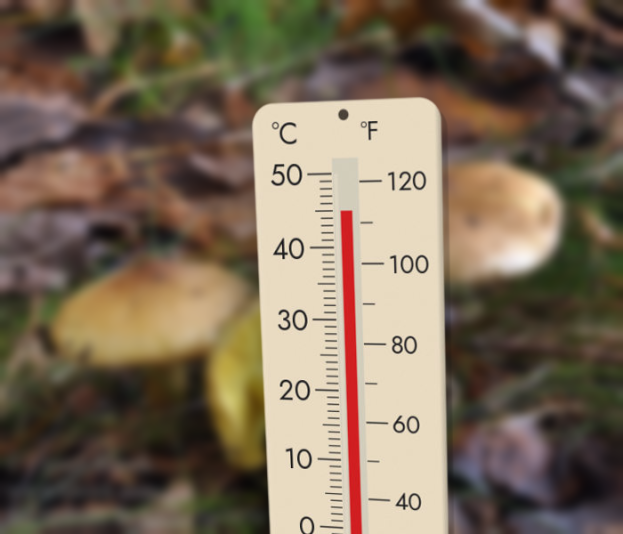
45 °C
